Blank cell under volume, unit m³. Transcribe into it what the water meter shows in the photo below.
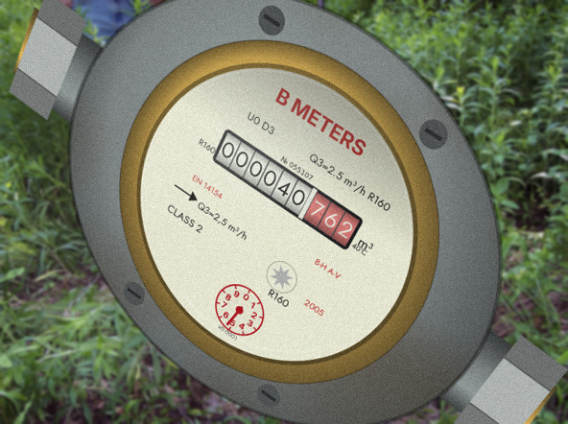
40.7625 m³
